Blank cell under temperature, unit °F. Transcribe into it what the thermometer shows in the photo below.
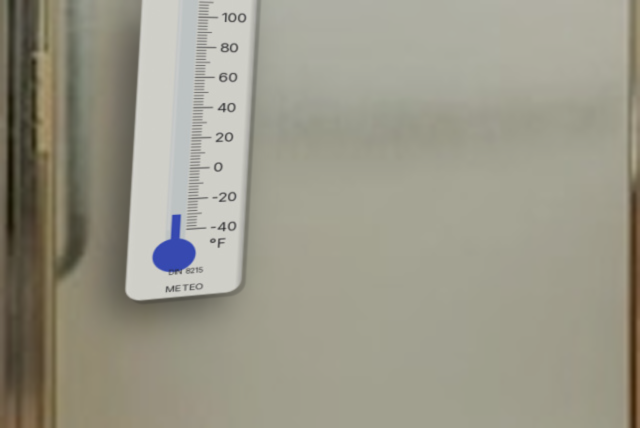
-30 °F
